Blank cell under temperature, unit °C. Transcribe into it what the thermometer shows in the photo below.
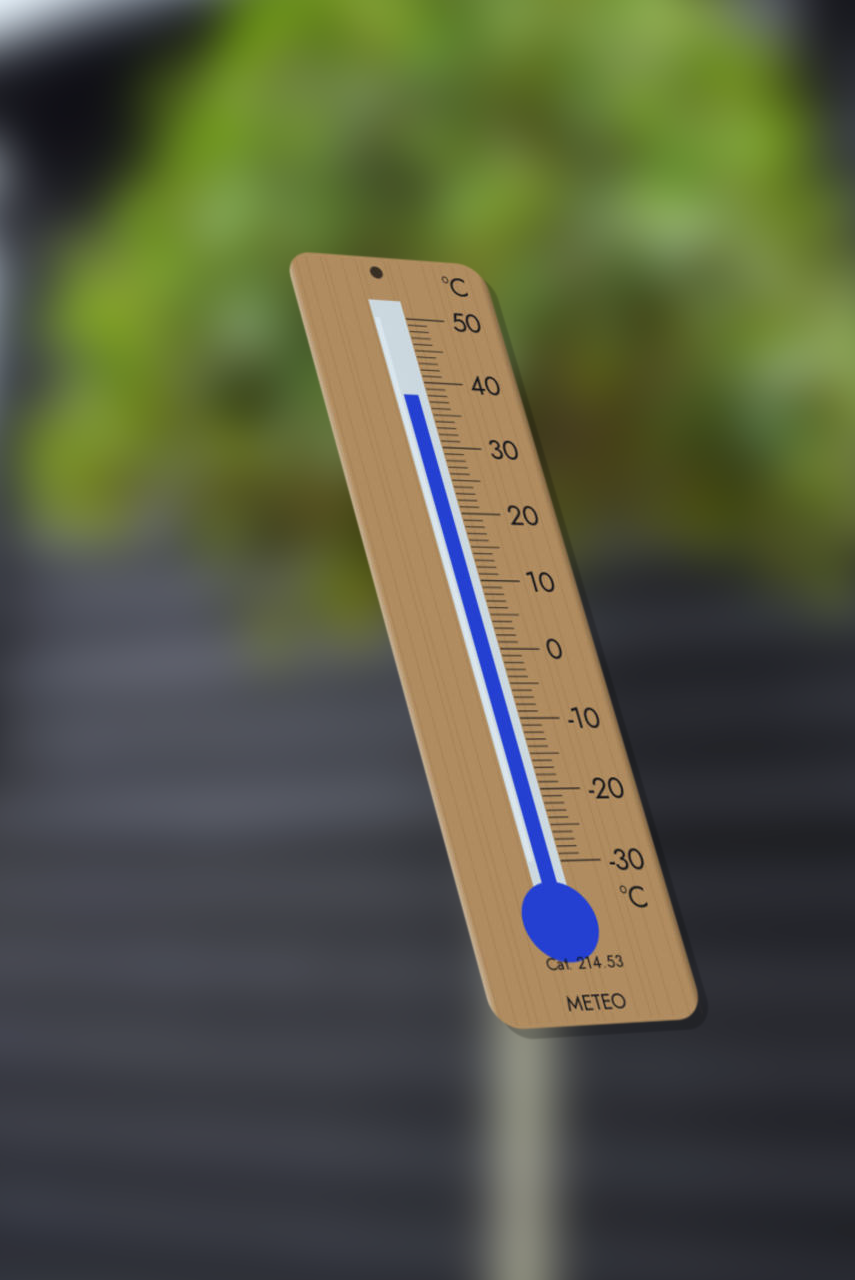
38 °C
